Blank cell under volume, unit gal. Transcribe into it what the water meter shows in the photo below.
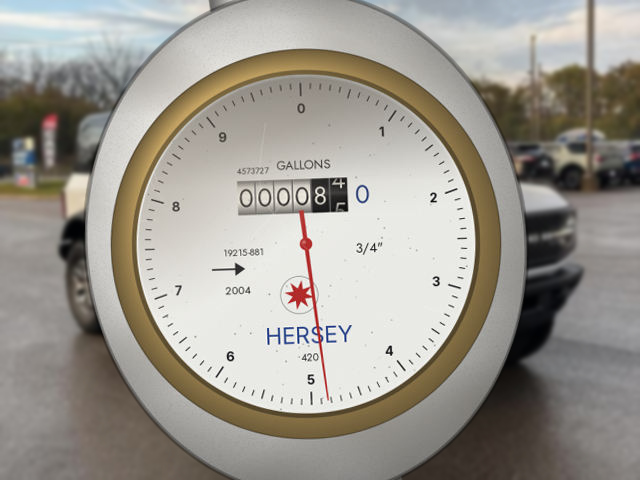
844.8 gal
